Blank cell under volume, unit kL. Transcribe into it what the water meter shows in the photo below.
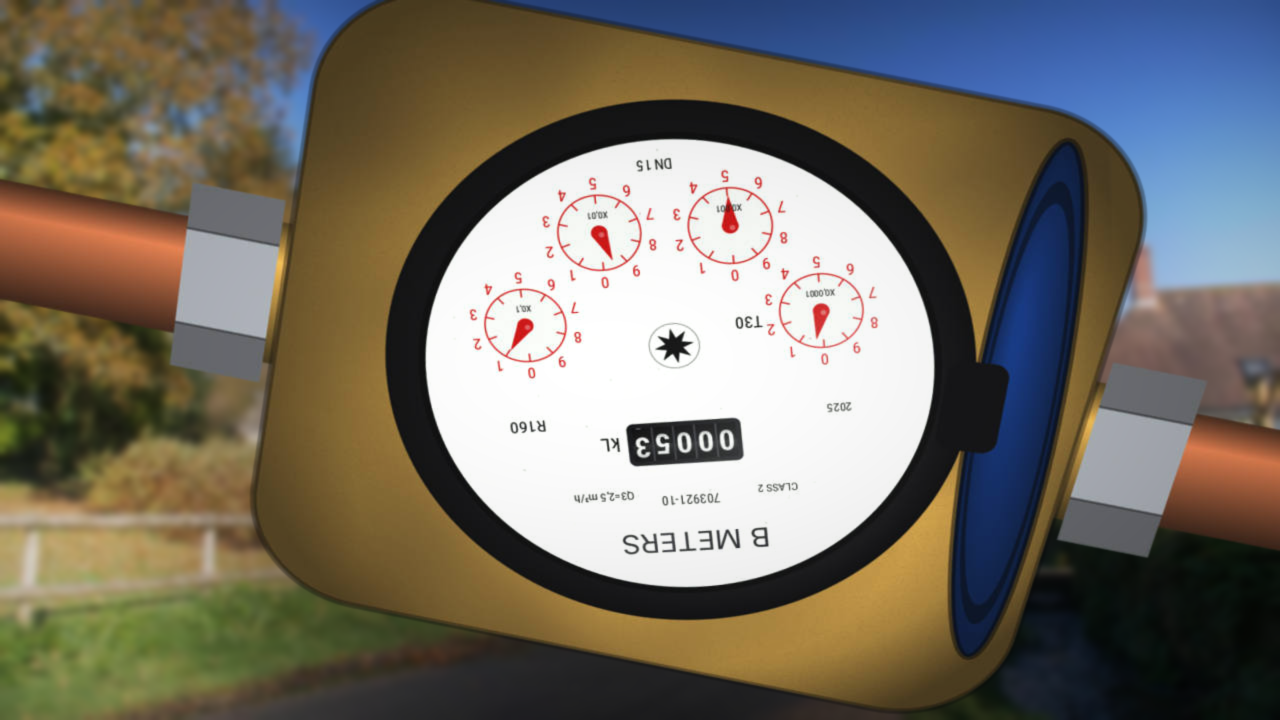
53.0950 kL
